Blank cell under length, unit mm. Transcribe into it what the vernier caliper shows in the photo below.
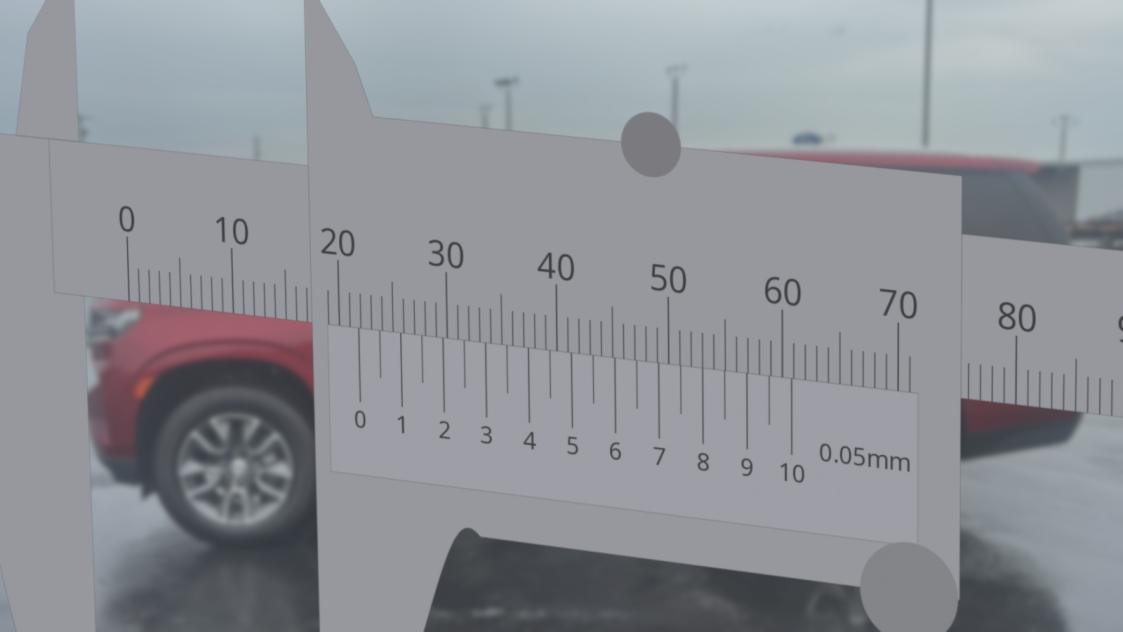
21.8 mm
